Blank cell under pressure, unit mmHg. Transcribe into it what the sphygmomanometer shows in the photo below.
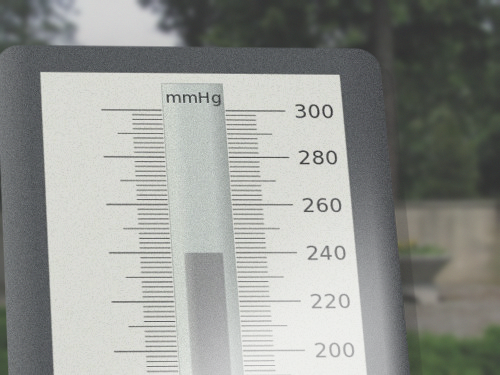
240 mmHg
